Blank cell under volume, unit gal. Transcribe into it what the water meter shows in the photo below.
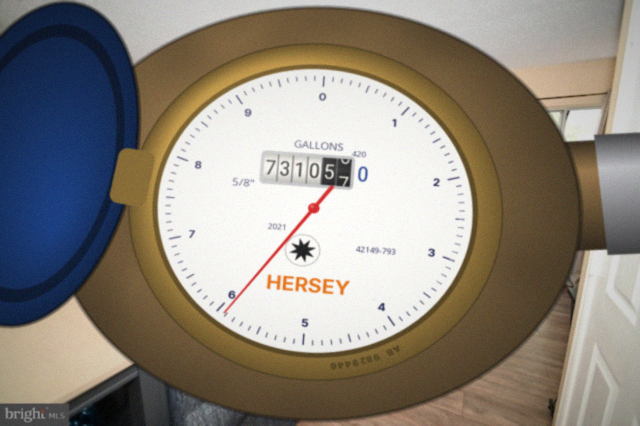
7310565.9 gal
